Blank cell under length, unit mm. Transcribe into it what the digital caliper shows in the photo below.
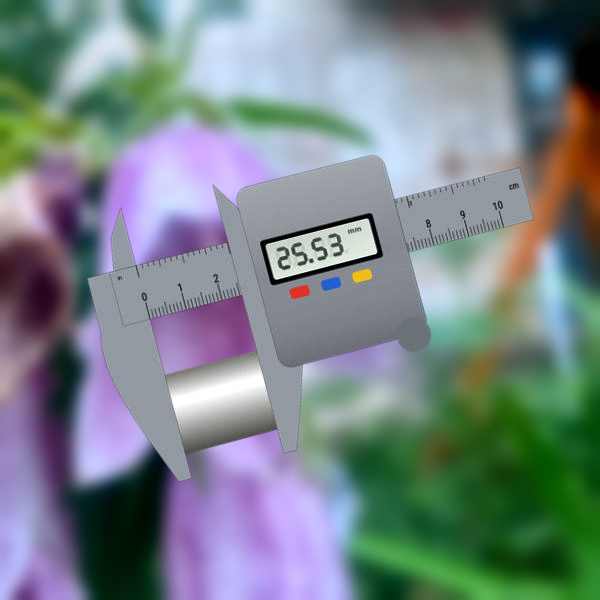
25.53 mm
